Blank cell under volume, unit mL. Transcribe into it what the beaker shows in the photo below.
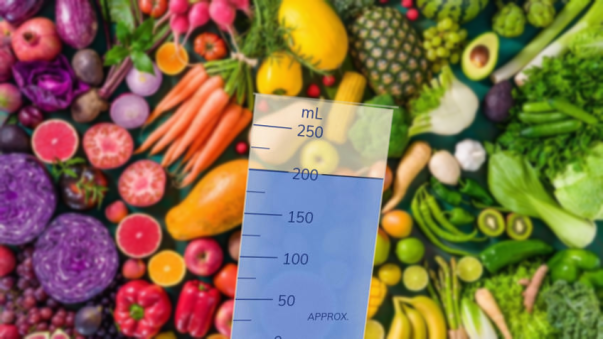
200 mL
